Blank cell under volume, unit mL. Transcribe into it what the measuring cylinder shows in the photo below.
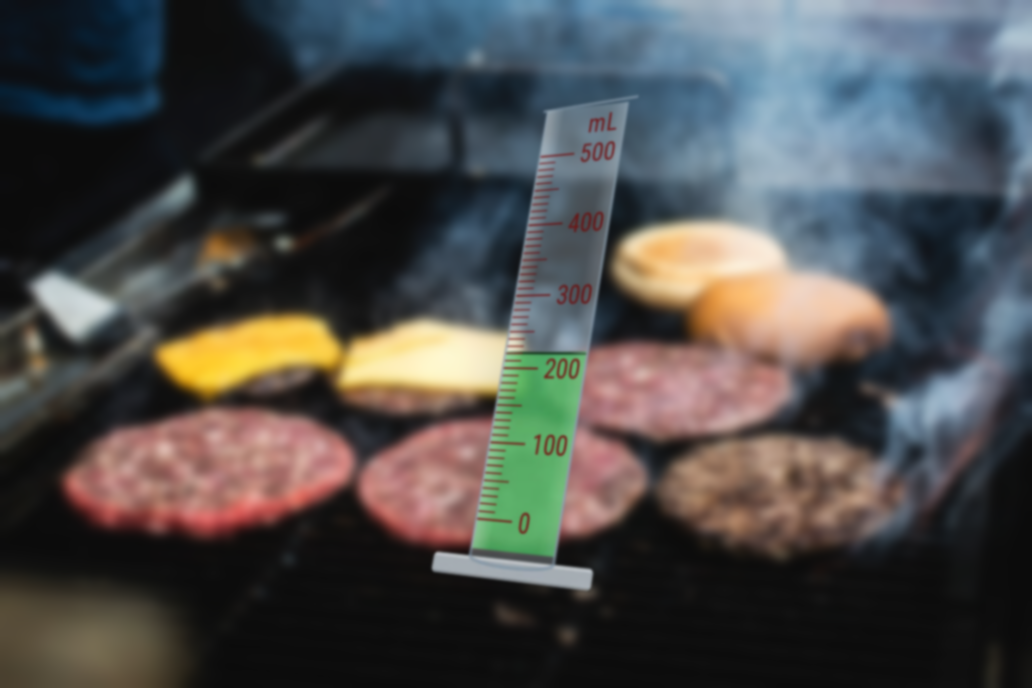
220 mL
